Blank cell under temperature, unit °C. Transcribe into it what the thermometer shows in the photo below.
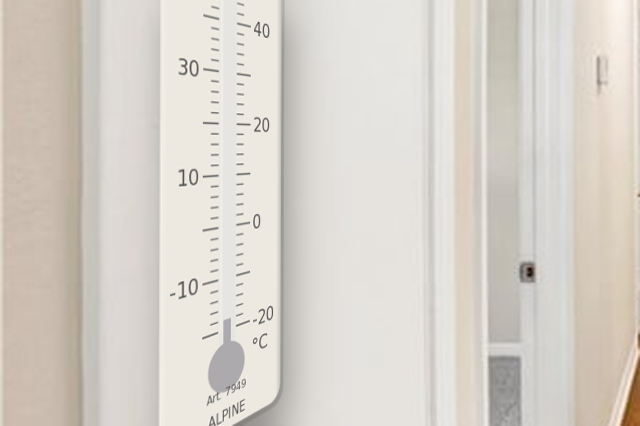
-18 °C
